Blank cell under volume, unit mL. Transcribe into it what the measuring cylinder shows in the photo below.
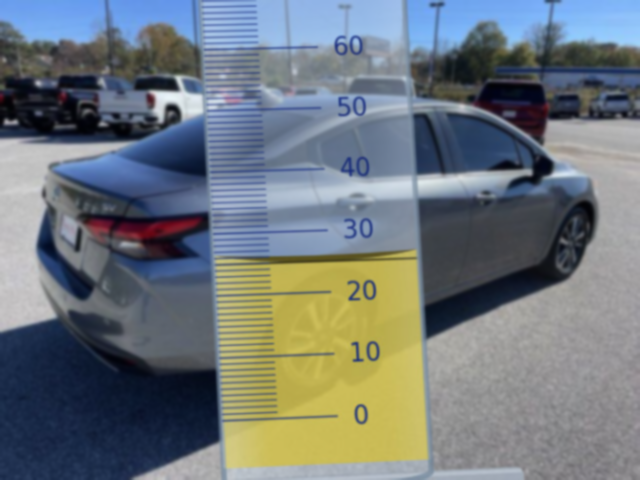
25 mL
